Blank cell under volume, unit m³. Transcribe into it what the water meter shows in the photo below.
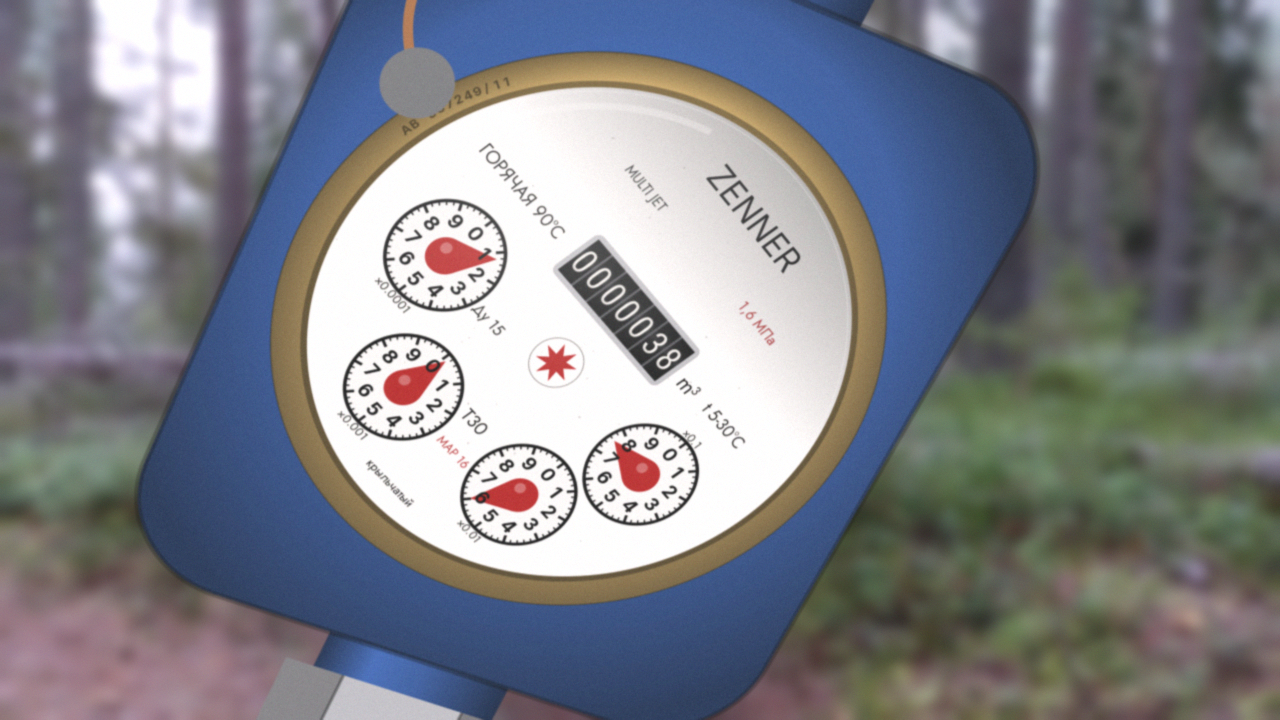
38.7601 m³
